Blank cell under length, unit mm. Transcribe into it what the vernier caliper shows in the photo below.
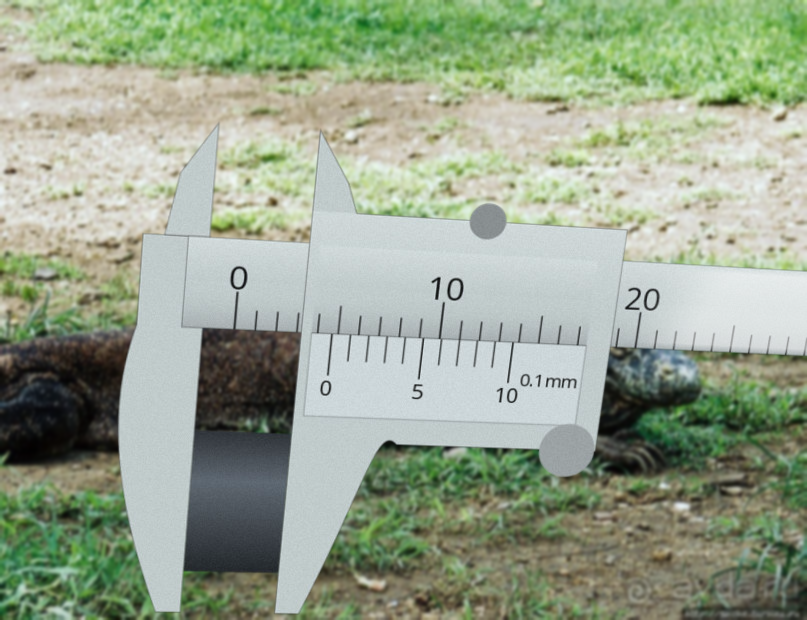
4.7 mm
